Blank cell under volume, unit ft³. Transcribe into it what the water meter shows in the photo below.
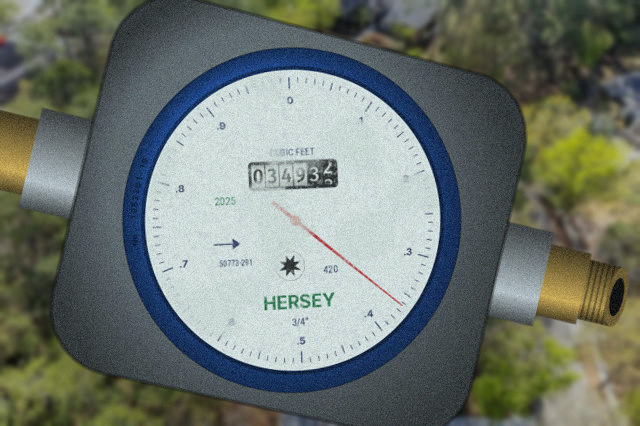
34932.36 ft³
